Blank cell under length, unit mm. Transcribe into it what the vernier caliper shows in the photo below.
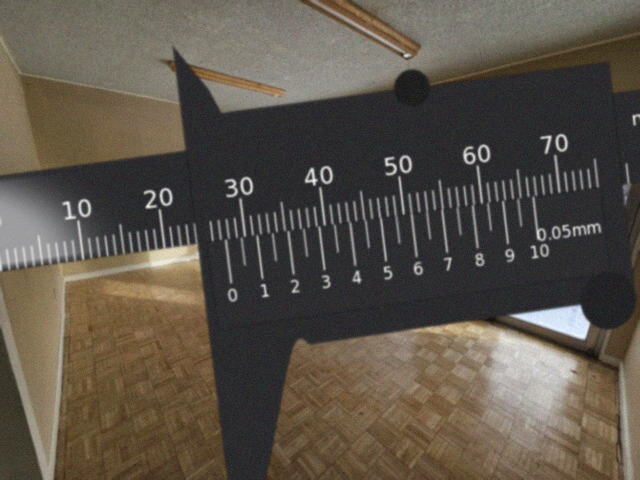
27.6 mm
